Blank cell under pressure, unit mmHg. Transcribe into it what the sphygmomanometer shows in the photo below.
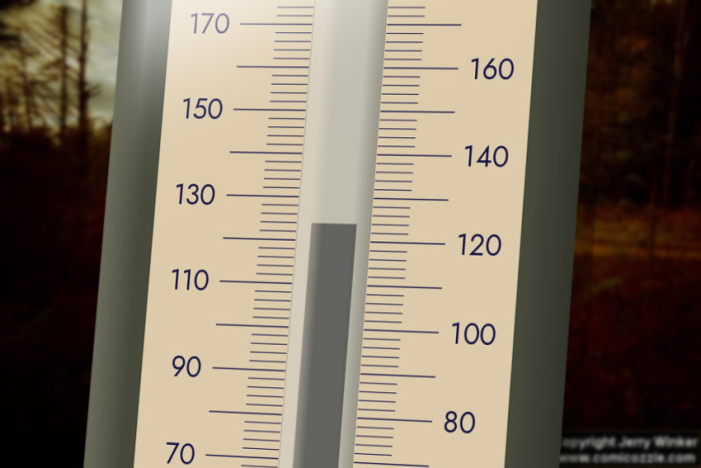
124 mmHg
